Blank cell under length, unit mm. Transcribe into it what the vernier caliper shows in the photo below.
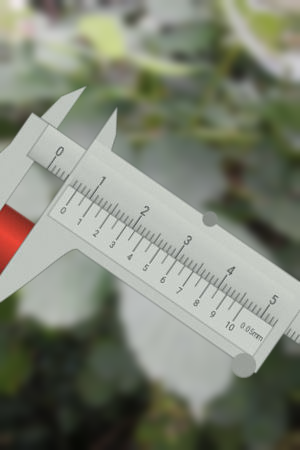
7.0 mm
